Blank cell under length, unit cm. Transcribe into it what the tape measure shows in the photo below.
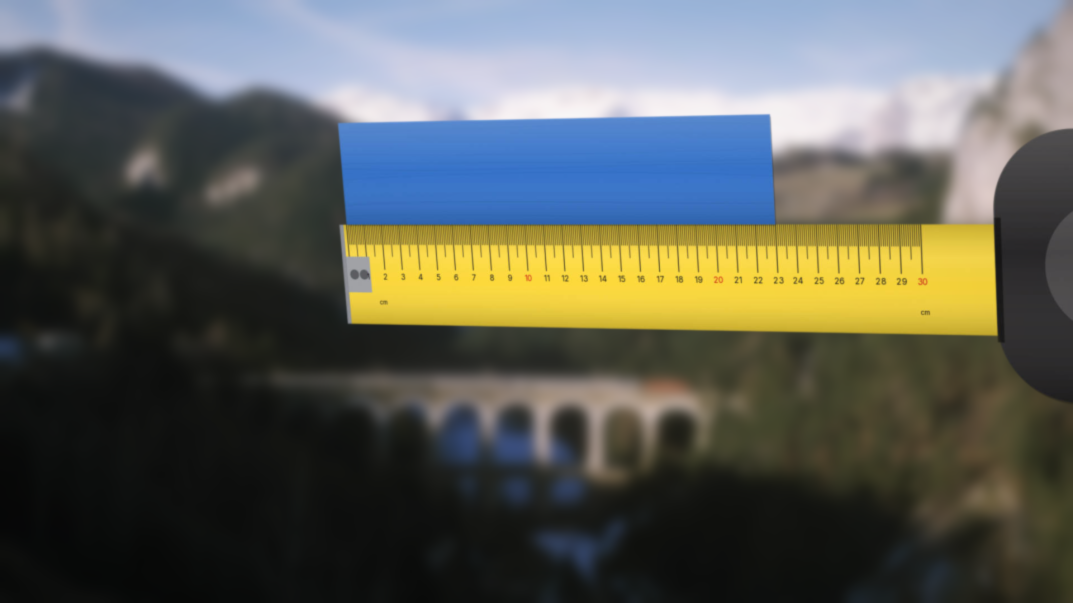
23 cm
